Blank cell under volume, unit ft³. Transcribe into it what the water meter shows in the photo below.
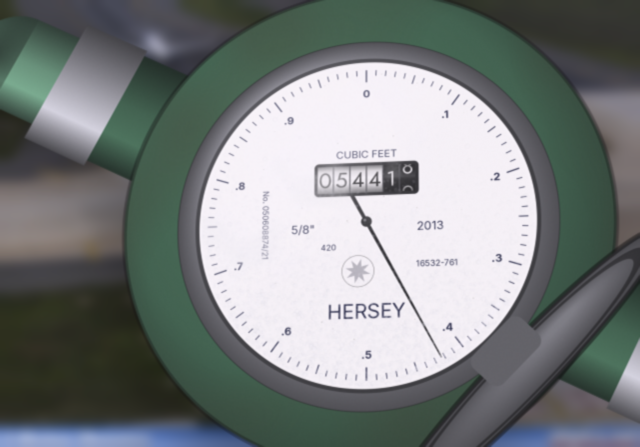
54418.42 ft³
